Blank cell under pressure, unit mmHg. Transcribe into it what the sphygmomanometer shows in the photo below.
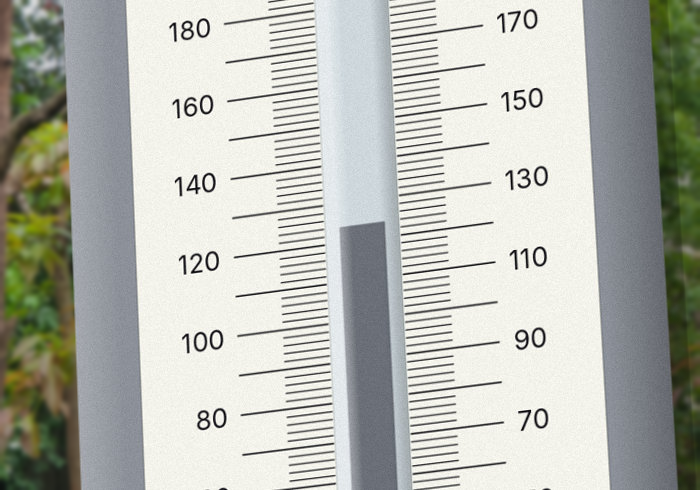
124 mmHg
